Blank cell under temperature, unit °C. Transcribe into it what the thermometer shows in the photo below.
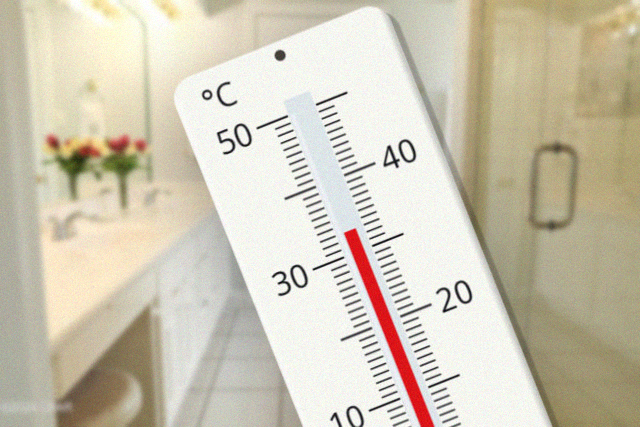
33 °C
